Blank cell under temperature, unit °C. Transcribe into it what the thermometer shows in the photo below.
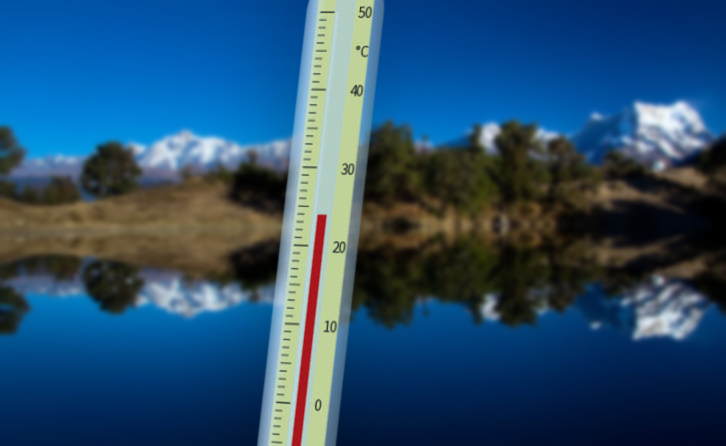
24 °C
